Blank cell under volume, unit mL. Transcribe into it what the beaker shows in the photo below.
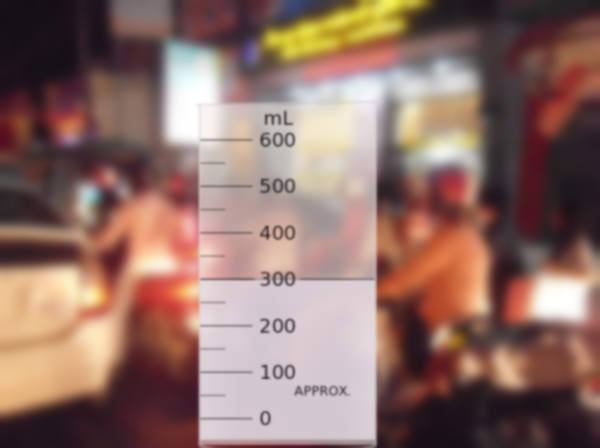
300 mL
